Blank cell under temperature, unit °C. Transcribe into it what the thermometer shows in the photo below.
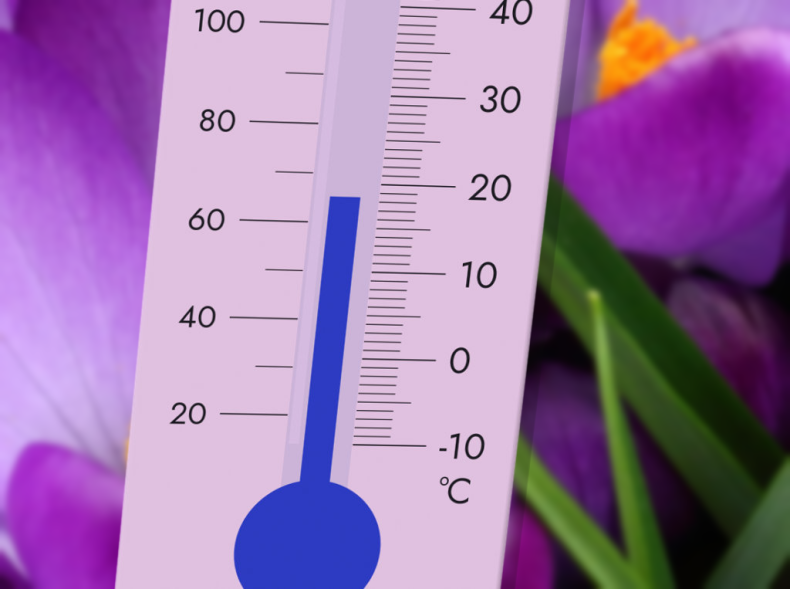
18.5 °C
